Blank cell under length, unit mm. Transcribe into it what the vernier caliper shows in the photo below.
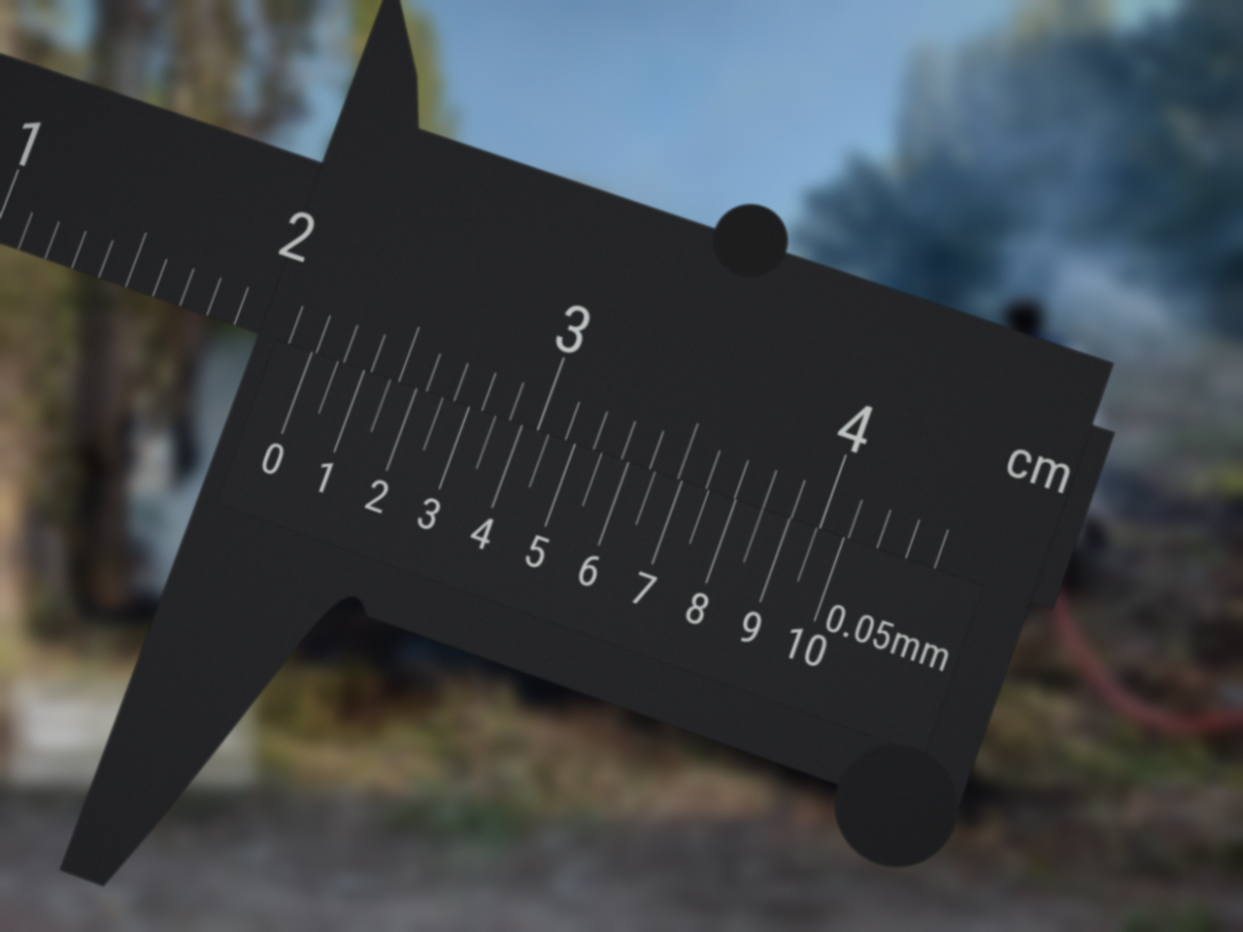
21.85 mm
